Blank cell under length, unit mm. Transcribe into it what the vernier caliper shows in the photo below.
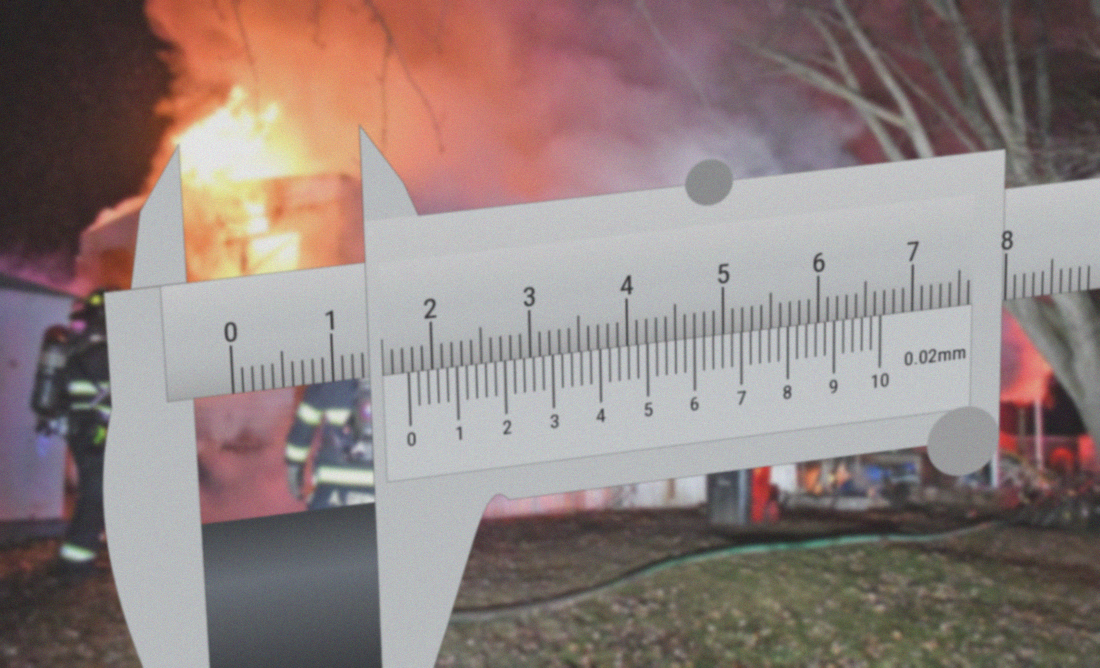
17.6 mm
